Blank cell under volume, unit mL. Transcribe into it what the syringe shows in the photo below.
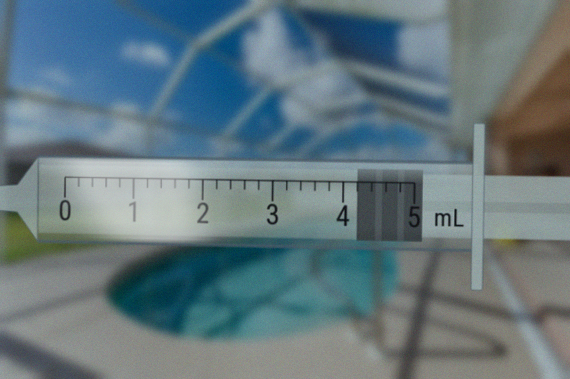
4.2 mL
